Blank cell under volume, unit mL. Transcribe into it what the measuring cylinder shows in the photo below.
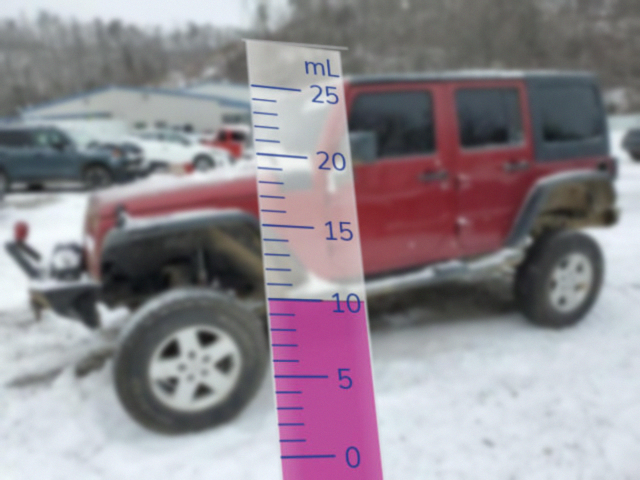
10 mL
